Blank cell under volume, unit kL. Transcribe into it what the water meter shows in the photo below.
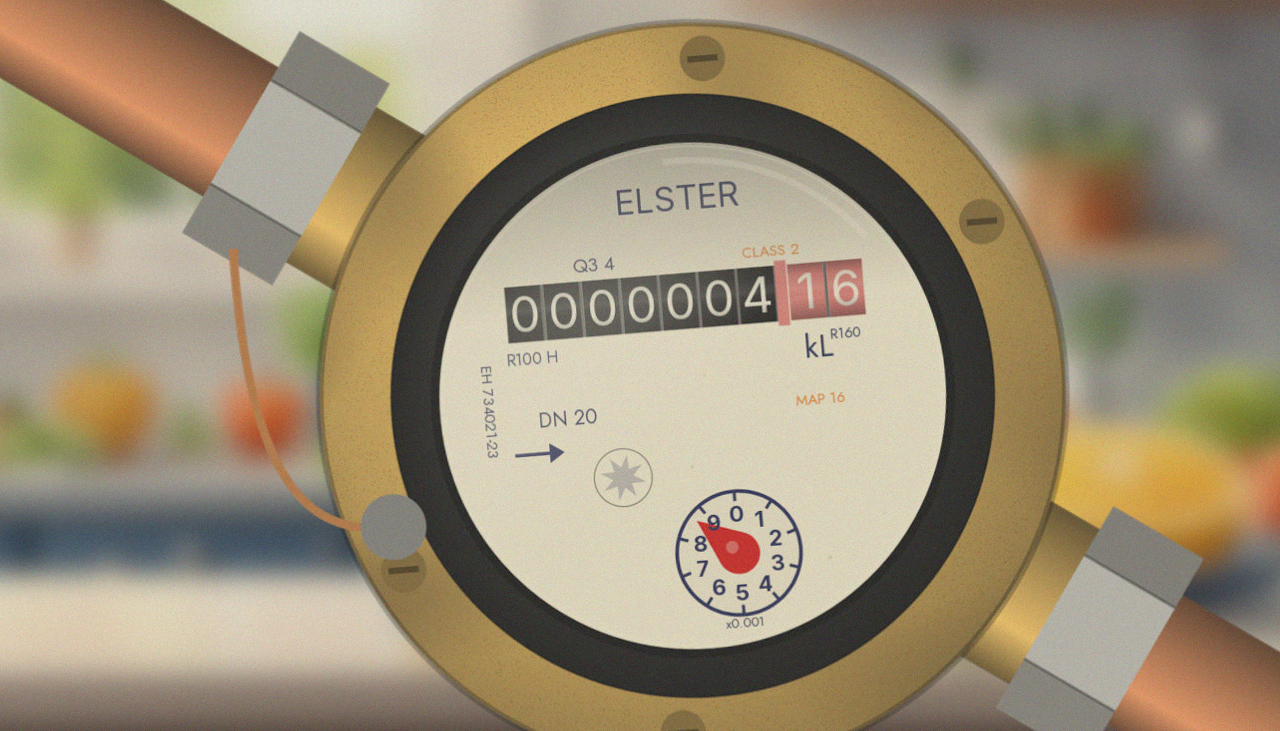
4.168 kL
